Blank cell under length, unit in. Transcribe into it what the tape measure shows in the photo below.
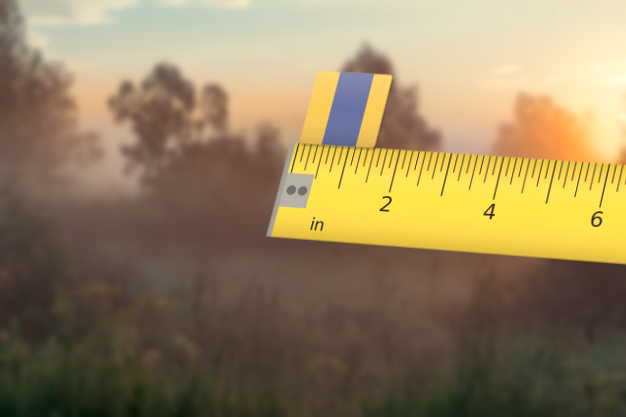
1.5 in
